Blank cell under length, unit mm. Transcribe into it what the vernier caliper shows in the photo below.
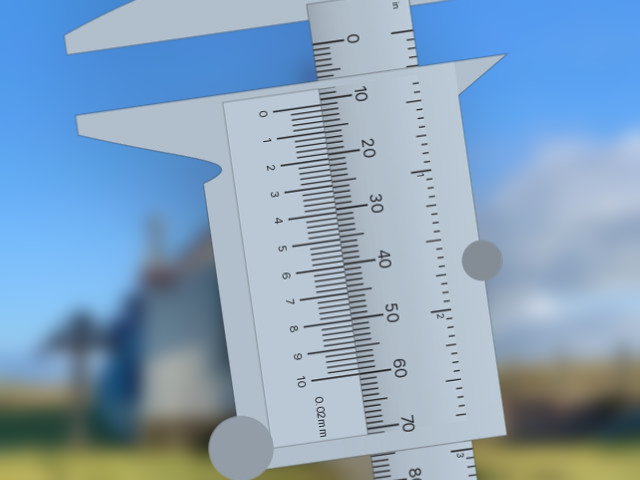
11.0 mm
